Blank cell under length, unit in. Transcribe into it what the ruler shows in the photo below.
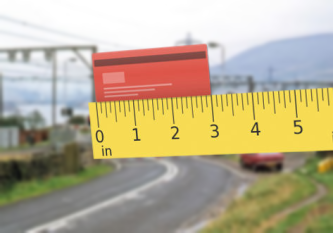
3 in
